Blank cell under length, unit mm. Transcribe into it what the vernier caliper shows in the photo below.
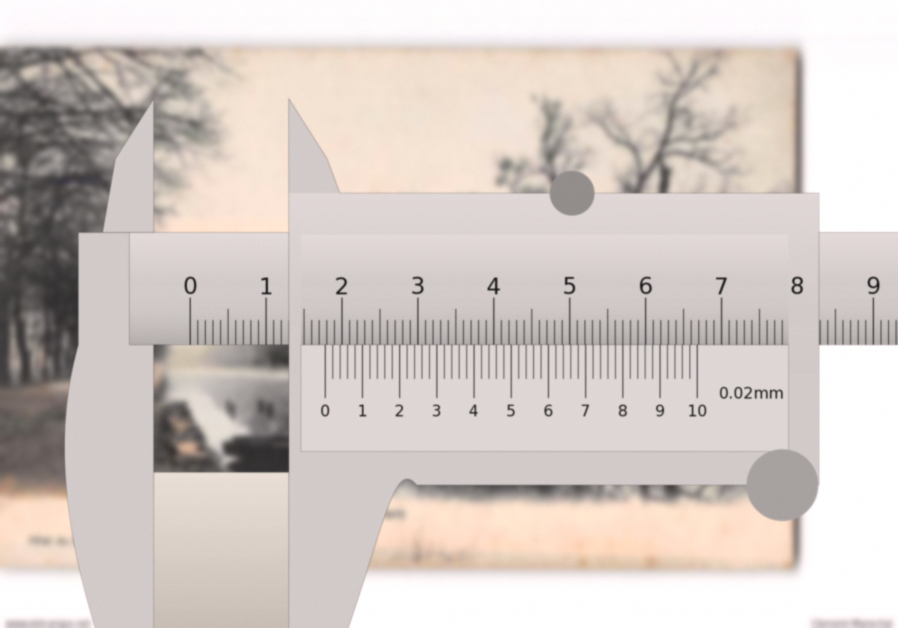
17.8 mm
